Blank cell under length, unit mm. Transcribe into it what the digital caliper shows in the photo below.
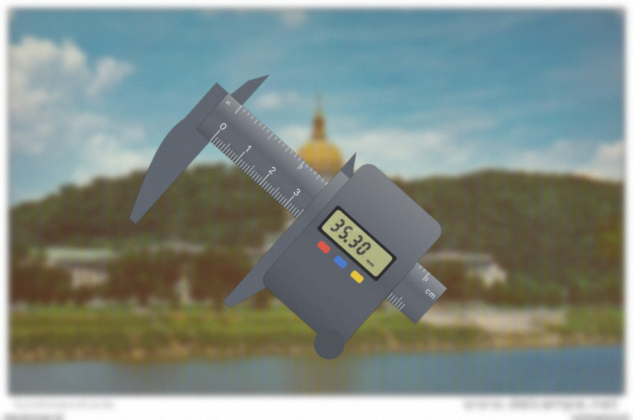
35.30 mm
